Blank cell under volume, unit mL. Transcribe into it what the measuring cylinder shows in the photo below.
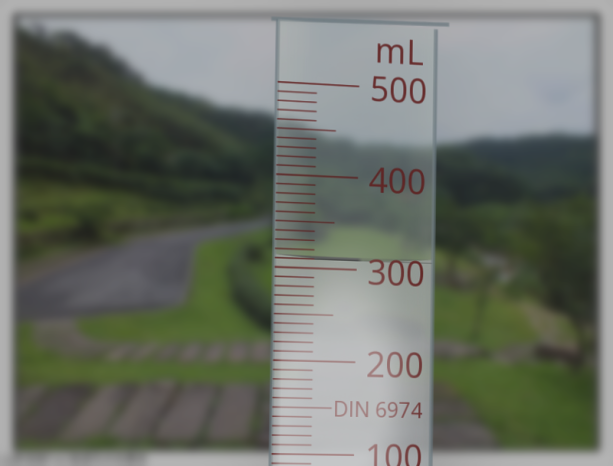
310 mL
